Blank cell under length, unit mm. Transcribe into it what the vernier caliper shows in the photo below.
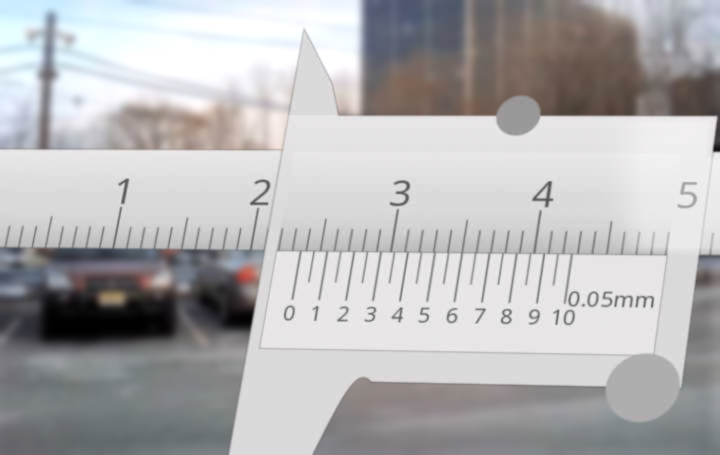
23.6 mm
